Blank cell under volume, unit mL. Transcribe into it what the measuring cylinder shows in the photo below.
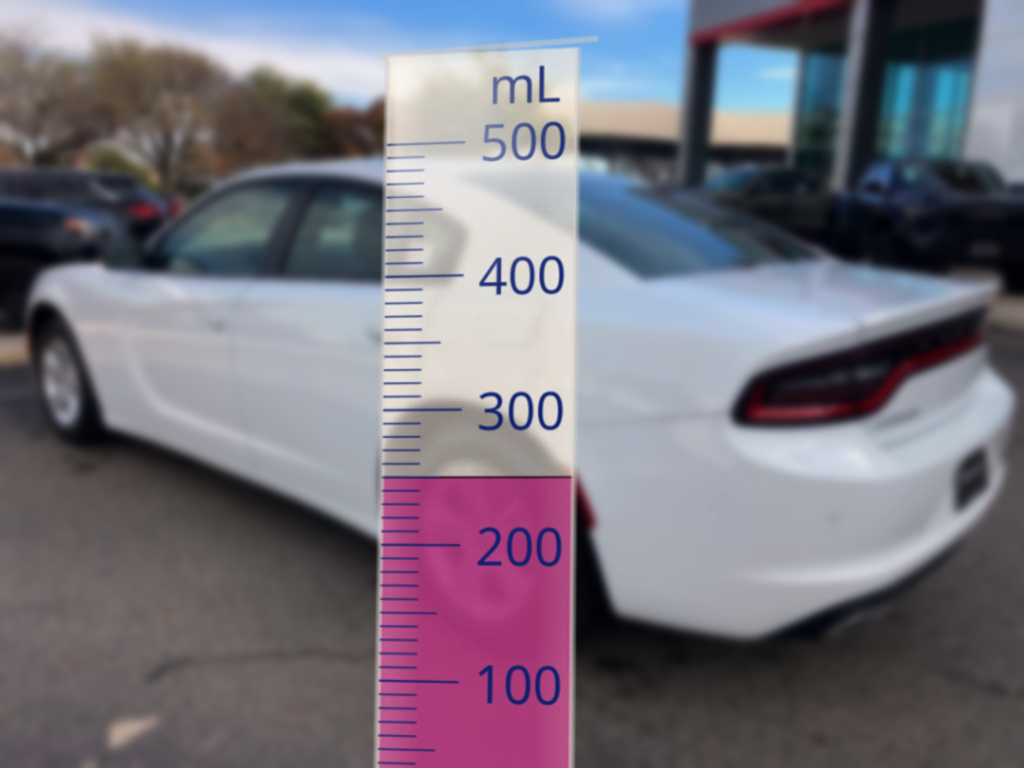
250 mL
